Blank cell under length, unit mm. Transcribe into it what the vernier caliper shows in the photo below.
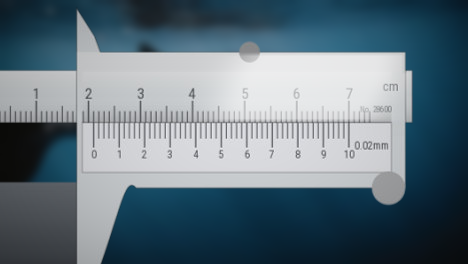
21.0 mm
